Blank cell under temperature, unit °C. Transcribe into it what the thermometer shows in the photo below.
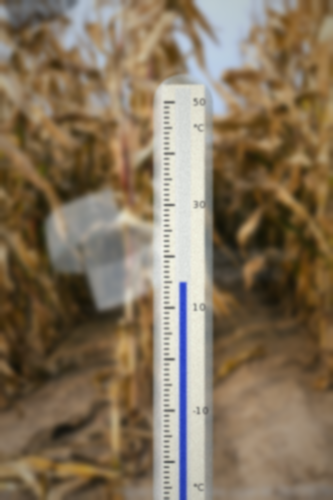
15 °C
